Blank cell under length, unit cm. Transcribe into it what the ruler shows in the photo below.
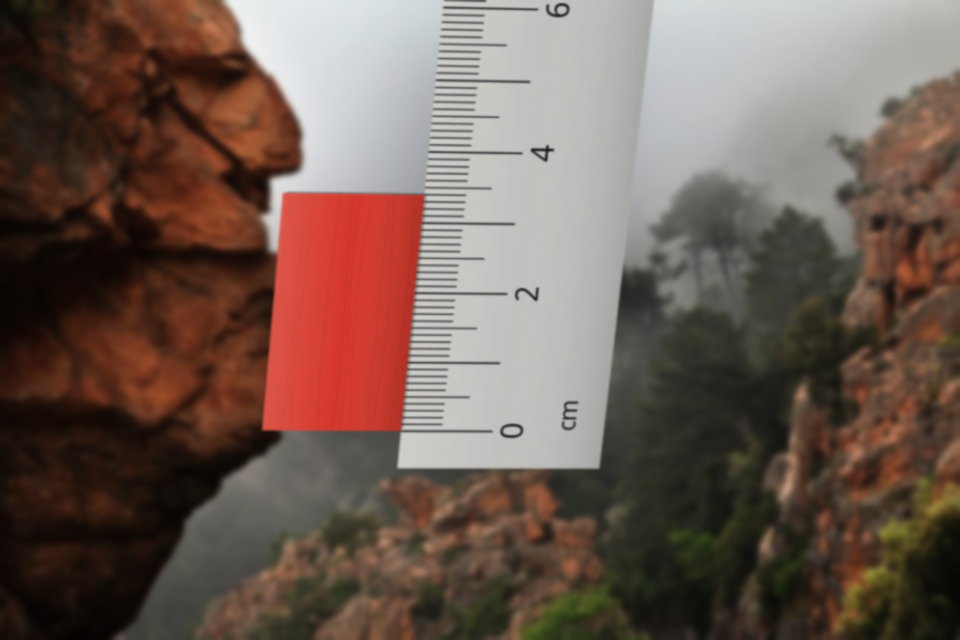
3.4 cm
